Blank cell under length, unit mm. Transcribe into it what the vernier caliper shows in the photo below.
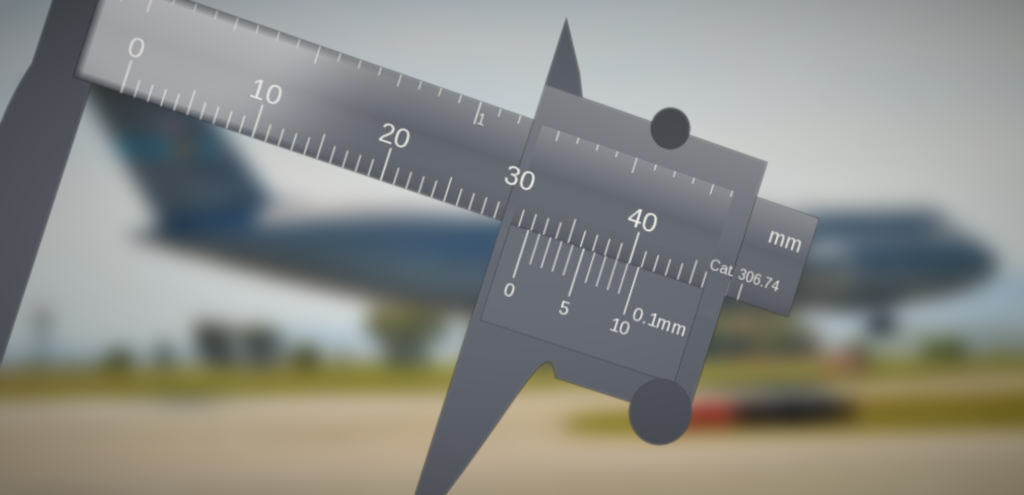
31.8 mm
